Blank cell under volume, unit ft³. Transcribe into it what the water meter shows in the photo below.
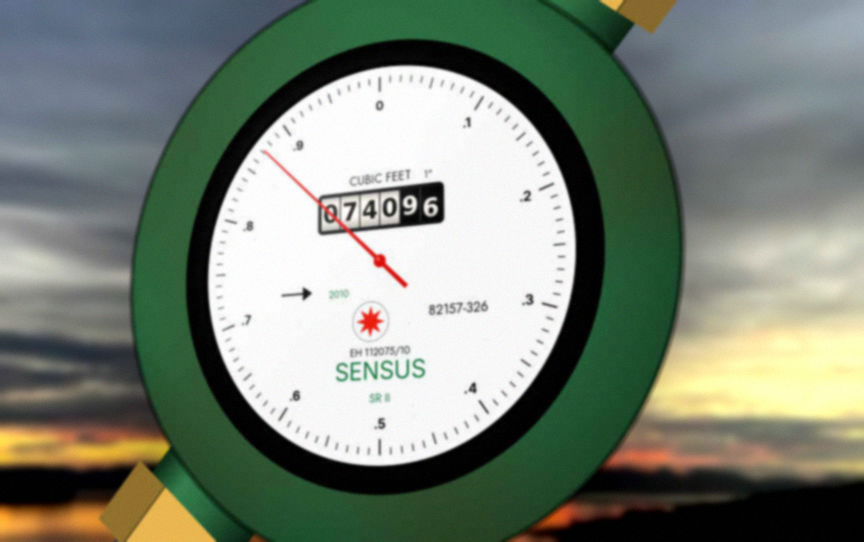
74095.87 ft³
